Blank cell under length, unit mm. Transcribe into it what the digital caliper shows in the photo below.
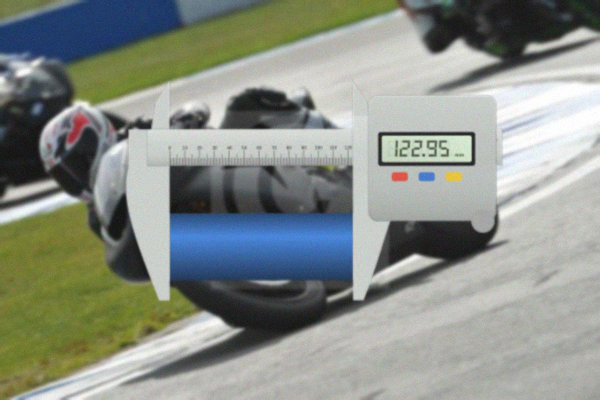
122.95 mm
